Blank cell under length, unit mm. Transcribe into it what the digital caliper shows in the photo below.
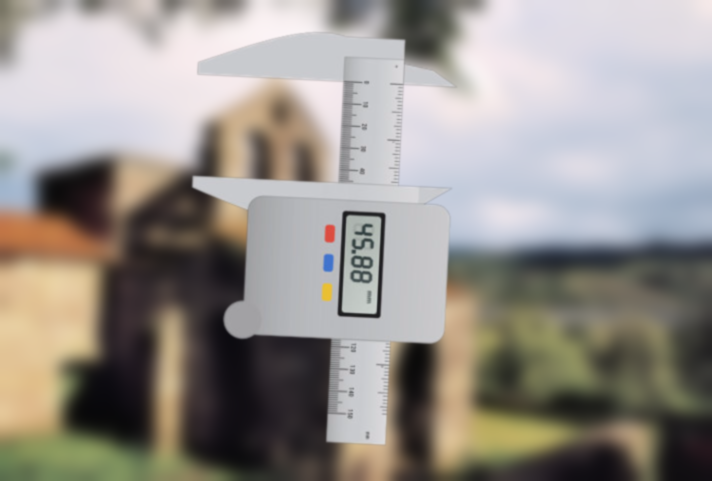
45.88 mm
